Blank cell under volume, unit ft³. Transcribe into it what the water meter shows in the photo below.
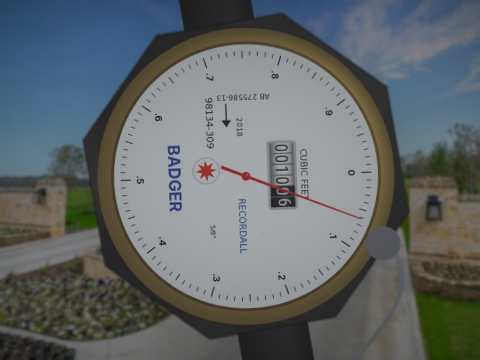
1006.06 ft³
